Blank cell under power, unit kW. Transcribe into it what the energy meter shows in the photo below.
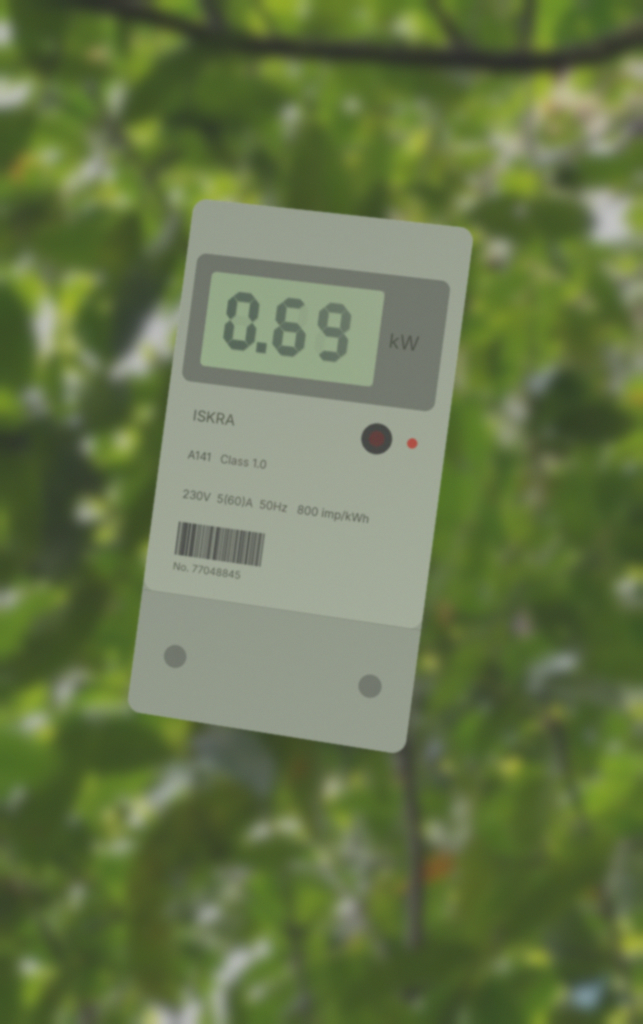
0.69 kW
